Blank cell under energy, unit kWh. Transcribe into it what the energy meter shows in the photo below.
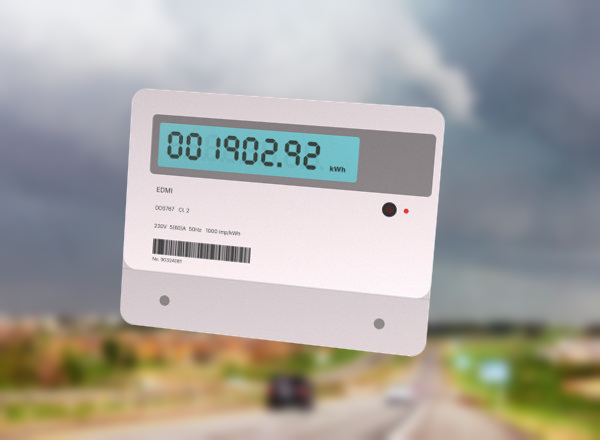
1902.92 kWh
